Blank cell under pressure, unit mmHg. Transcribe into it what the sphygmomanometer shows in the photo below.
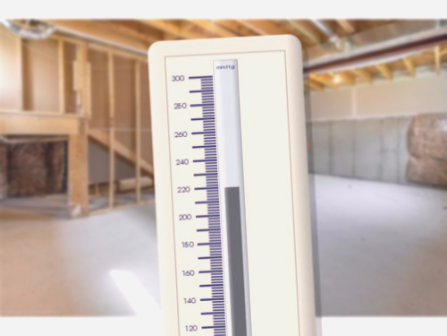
220 mmHg
